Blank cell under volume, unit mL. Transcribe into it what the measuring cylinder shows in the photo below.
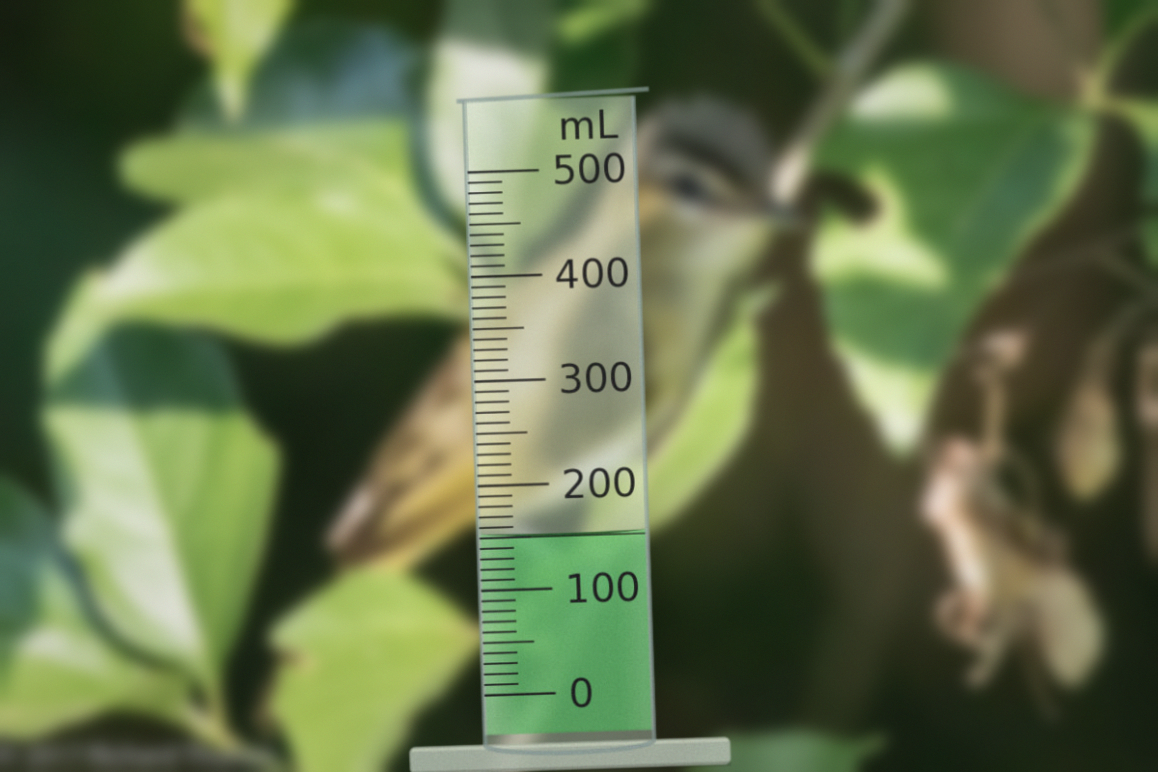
150 mL
